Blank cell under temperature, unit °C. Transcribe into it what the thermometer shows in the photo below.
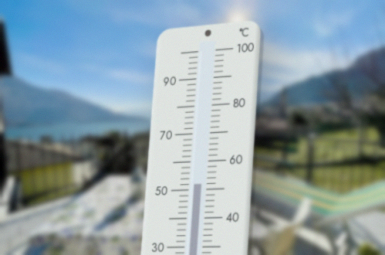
52 °C
